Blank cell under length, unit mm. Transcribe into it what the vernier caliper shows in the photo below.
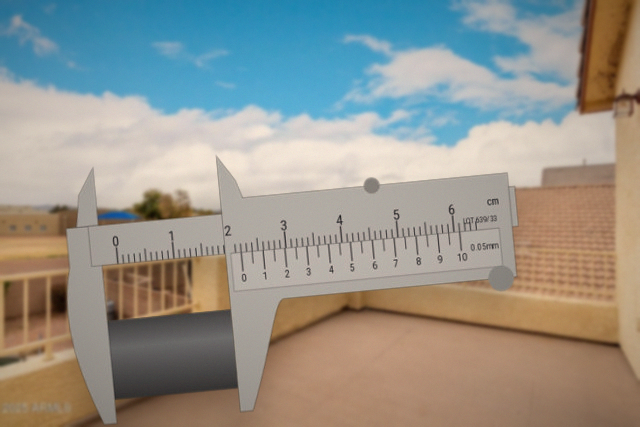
22.0 mm
